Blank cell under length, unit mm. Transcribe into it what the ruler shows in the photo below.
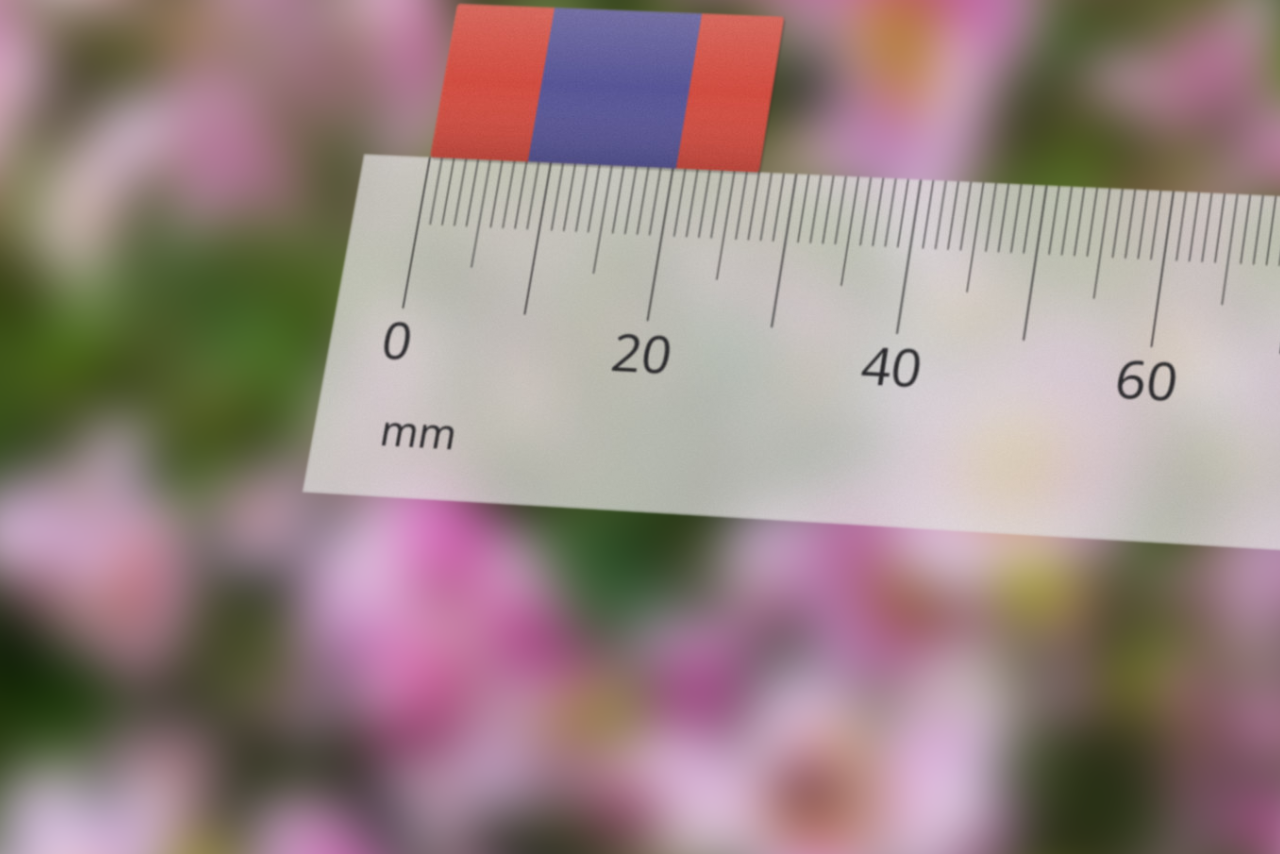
27 mm
